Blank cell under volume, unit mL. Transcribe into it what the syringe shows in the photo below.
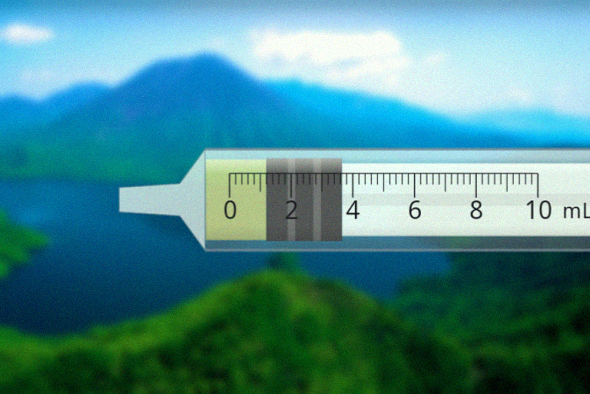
1.2 mL
